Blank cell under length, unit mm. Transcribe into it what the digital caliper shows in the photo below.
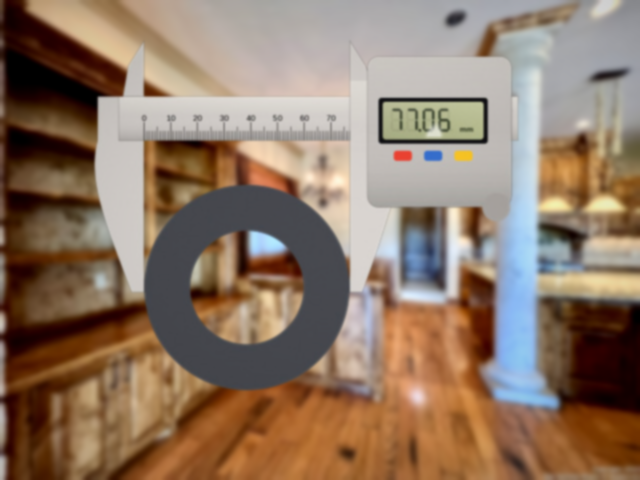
77.06 mm
